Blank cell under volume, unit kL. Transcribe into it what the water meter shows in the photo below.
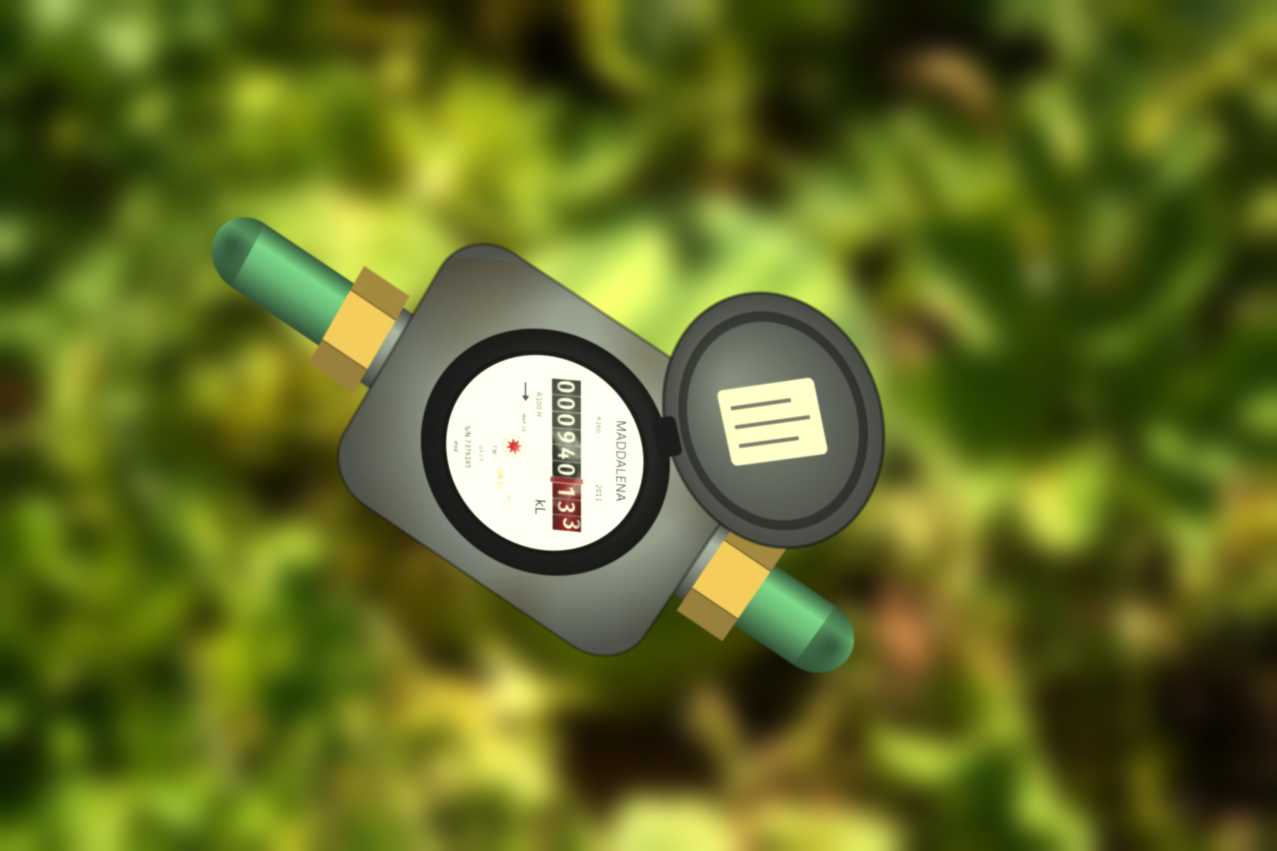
940.133 kL
